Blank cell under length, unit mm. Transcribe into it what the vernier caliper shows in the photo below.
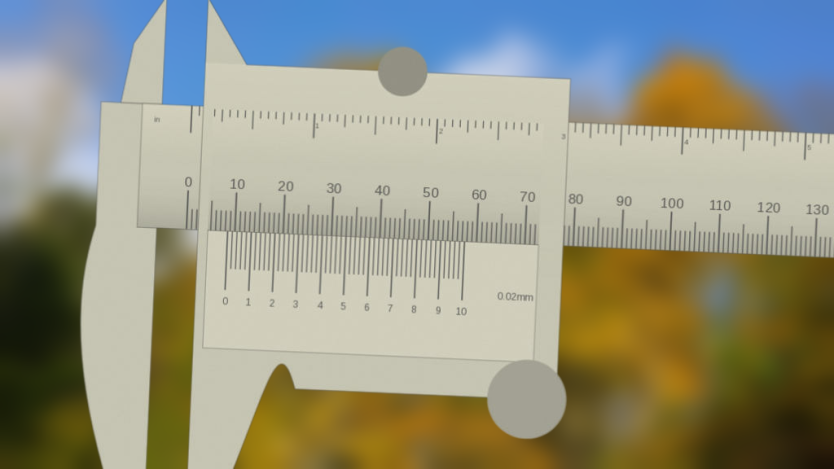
8.5 mm
